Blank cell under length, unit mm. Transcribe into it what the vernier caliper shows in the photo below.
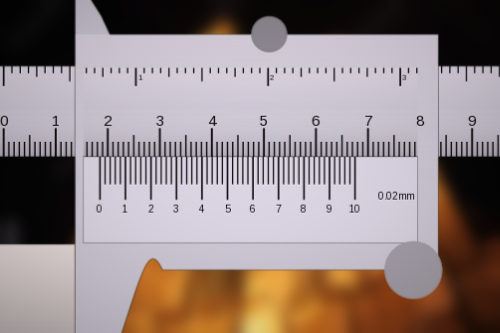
18.5 mm
